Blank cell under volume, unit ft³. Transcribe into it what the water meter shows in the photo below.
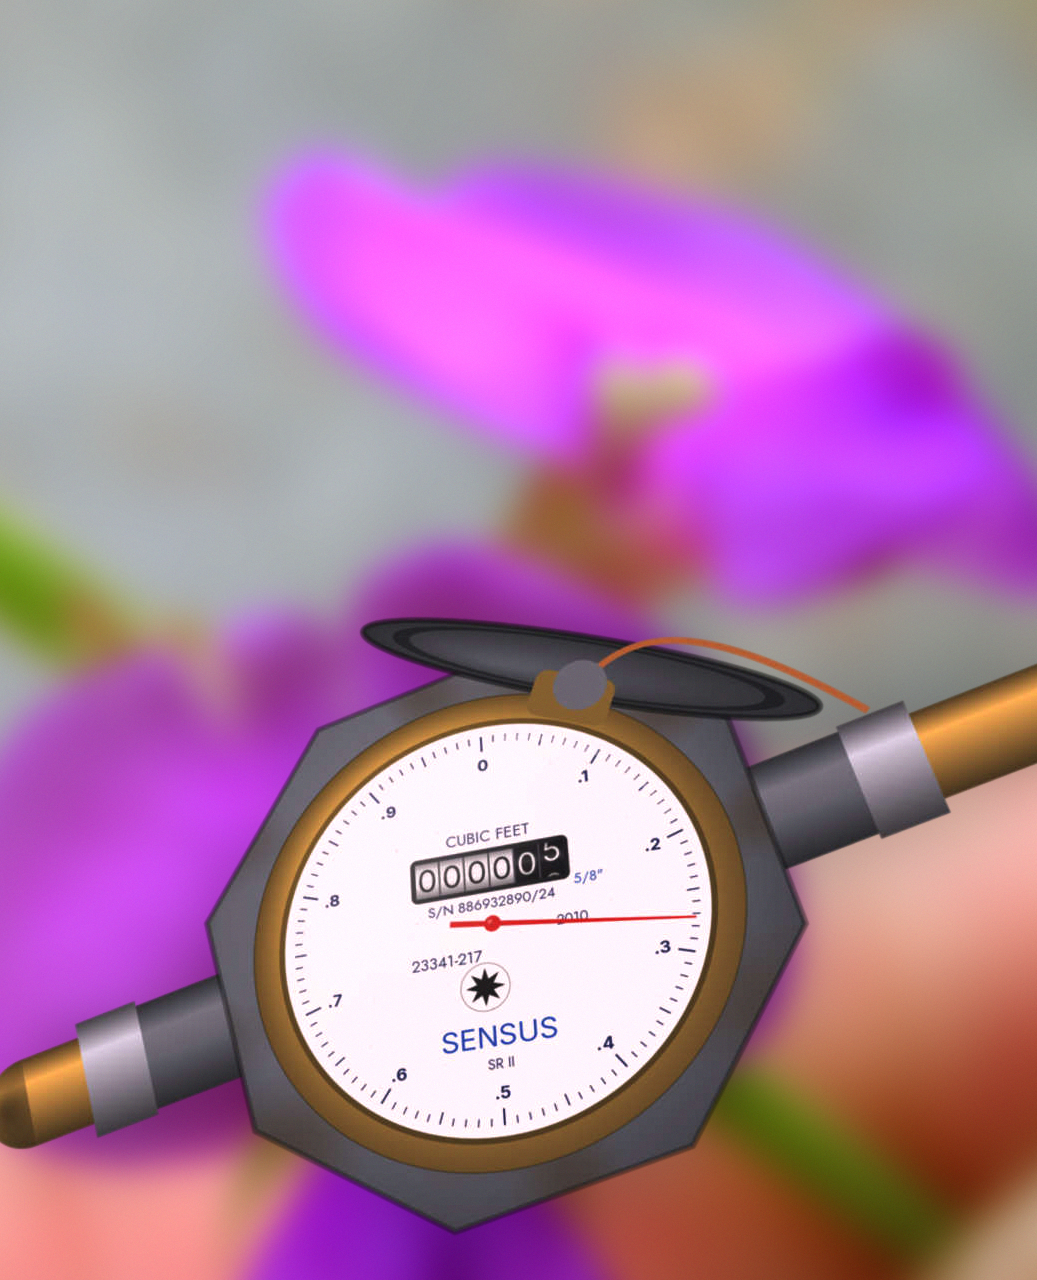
5.27 ft³
